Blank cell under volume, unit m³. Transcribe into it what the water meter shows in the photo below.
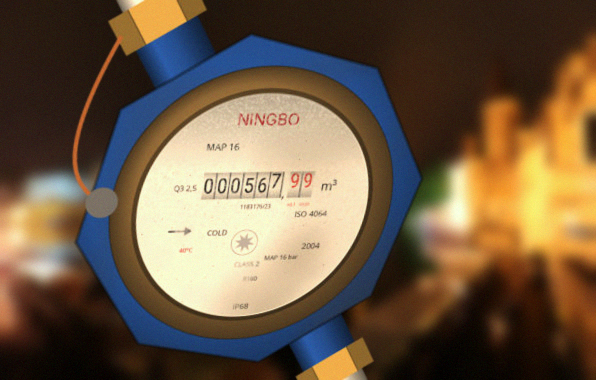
567.99 m³
